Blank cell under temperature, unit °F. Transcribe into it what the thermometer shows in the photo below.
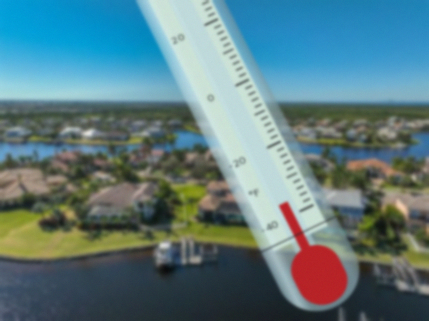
-36 °F
